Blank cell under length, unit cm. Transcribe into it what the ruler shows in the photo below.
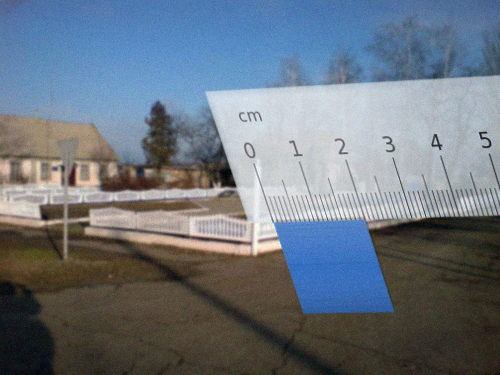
2 cm
